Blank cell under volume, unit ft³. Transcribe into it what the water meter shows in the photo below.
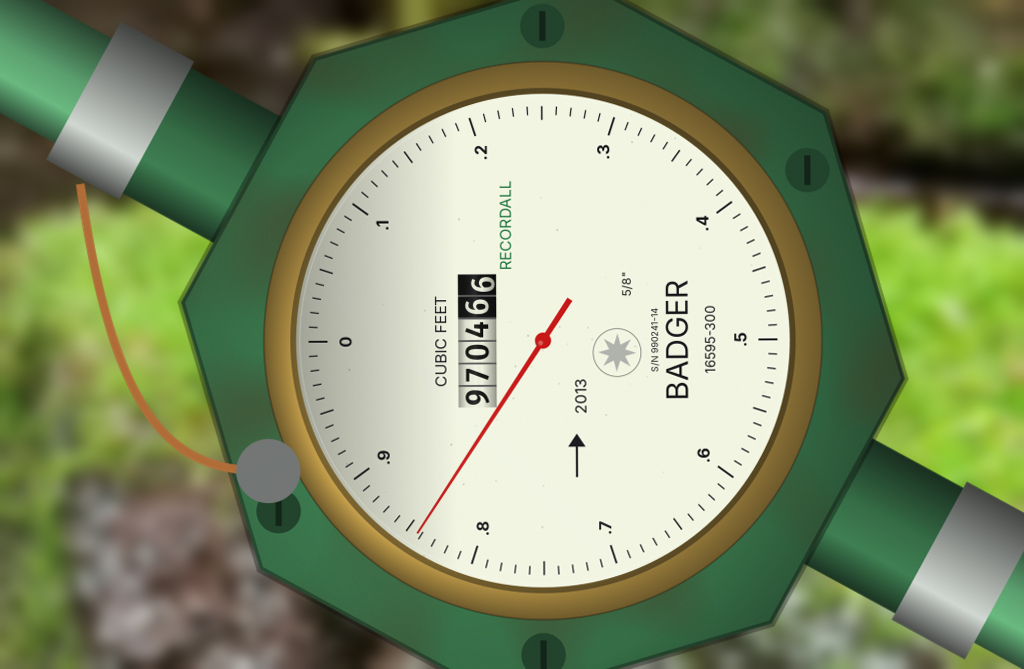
970465.84 ft³
